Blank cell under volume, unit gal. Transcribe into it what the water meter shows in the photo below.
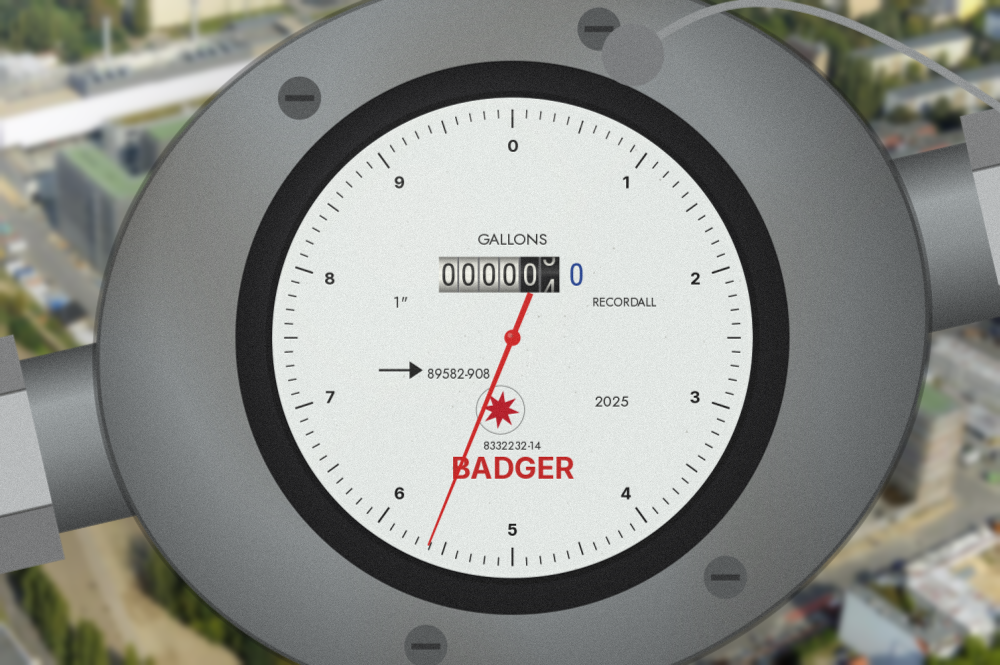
35.6 gal
